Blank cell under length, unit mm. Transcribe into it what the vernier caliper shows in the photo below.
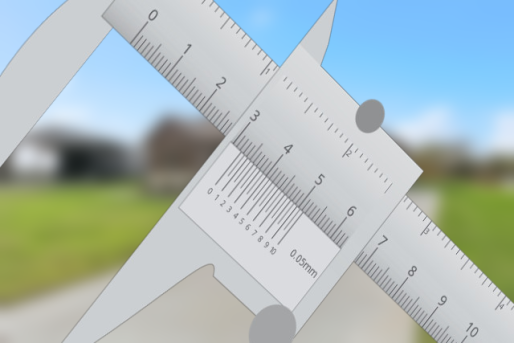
32.5 mm
